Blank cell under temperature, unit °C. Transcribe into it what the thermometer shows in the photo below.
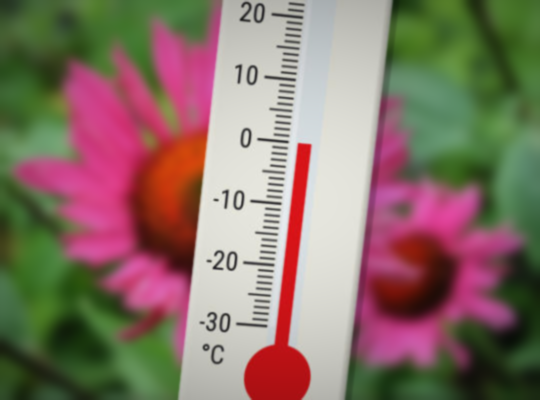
0 °C
